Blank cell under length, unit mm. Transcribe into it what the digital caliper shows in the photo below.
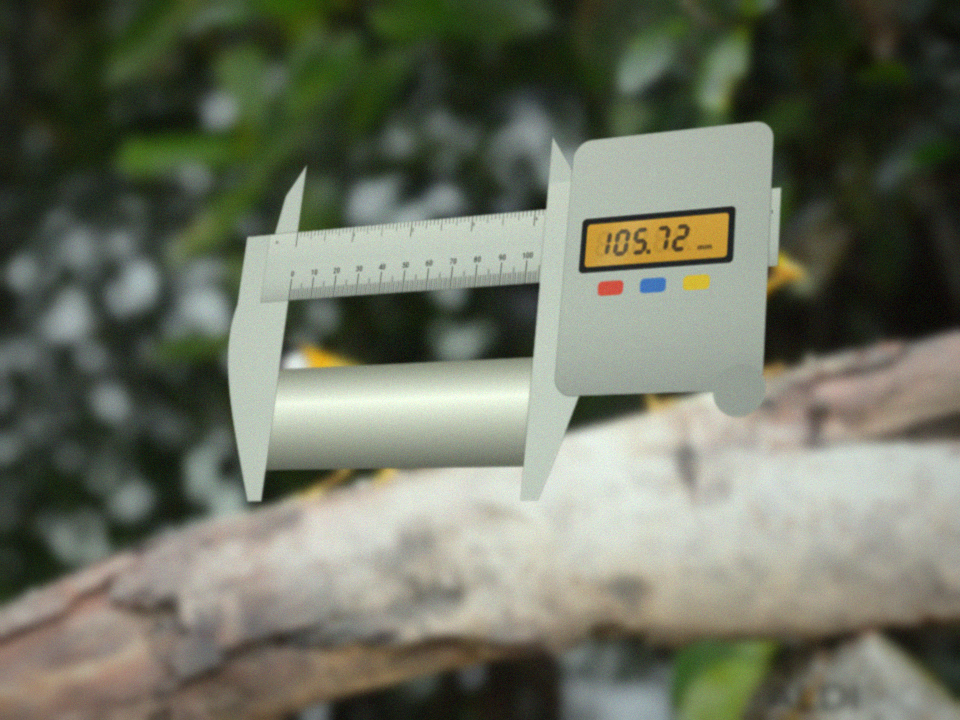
105.72 mm
